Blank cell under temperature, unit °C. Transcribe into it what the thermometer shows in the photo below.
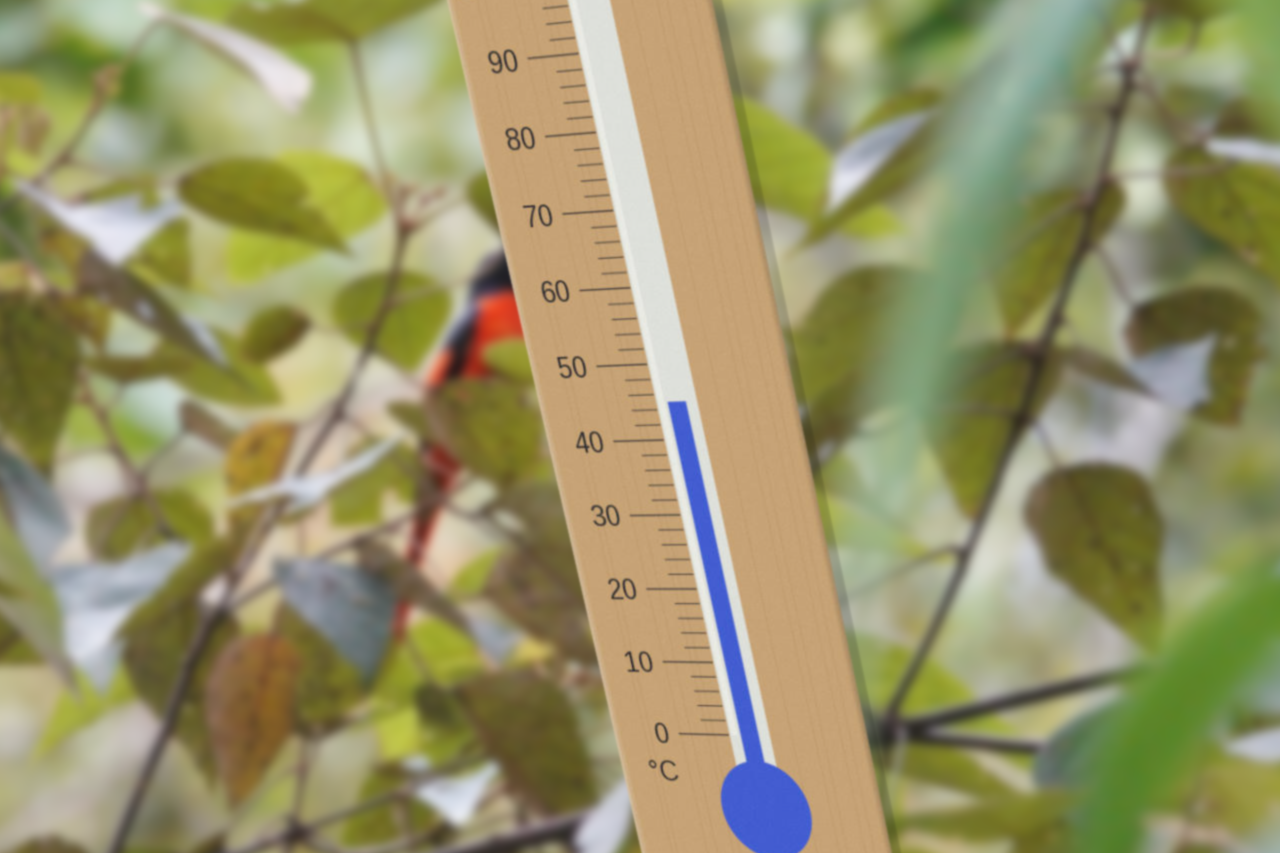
45 °C
